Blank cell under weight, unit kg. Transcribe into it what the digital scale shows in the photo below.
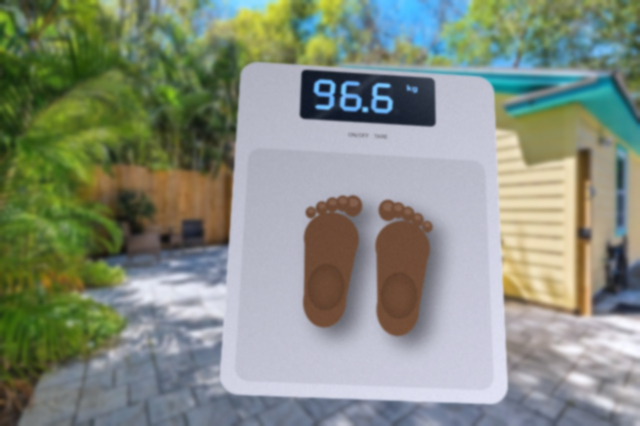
96.6 kg
